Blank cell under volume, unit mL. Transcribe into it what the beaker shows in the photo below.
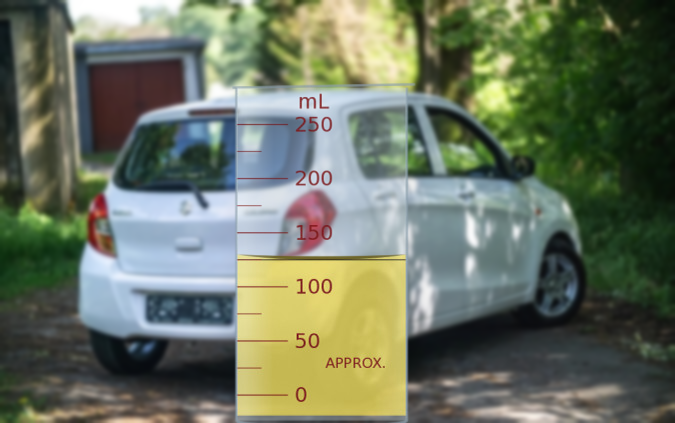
125 mL
